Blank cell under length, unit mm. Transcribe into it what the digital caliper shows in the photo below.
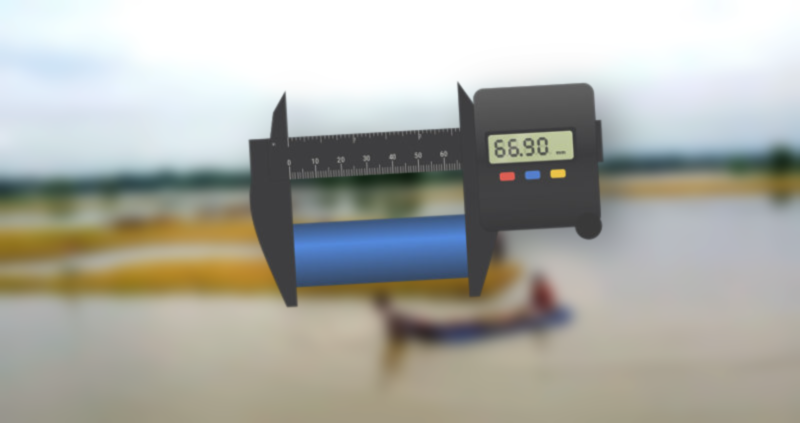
66.90 mm
